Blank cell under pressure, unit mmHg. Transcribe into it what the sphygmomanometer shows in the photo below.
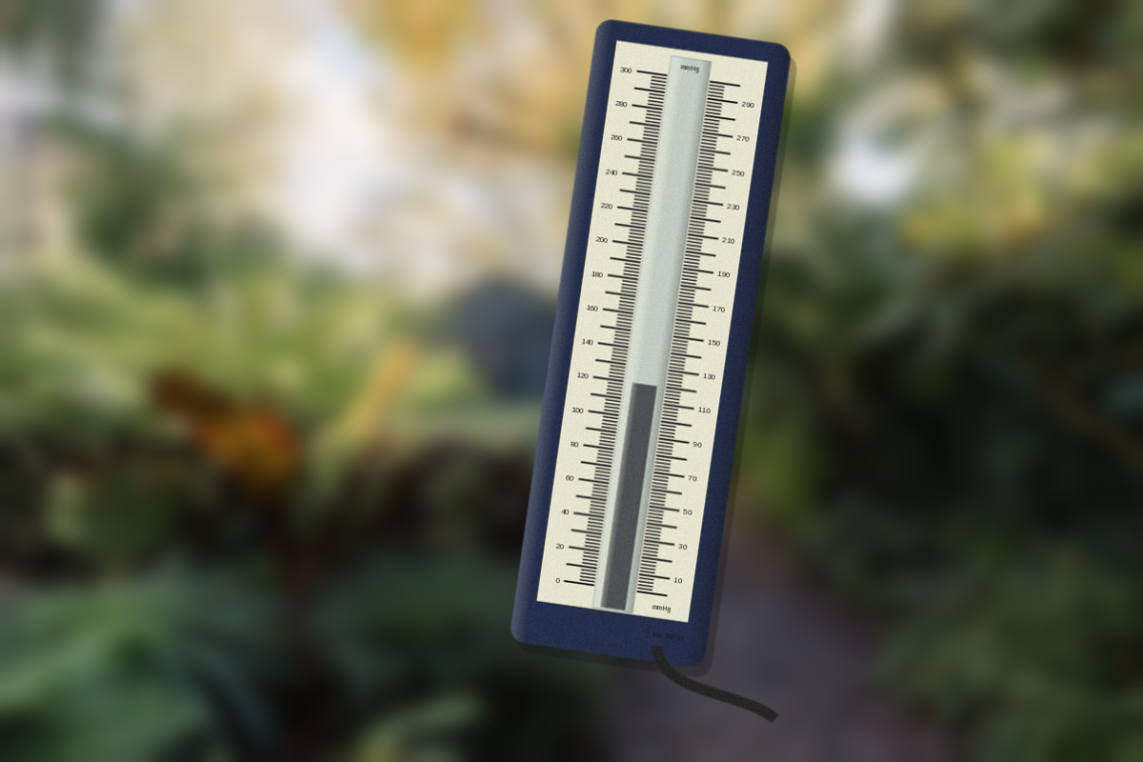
120 mmHg
